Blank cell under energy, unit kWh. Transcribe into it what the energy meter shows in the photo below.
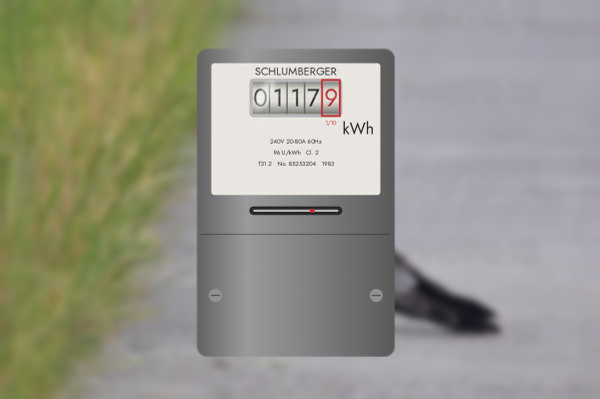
117.9 kWh
